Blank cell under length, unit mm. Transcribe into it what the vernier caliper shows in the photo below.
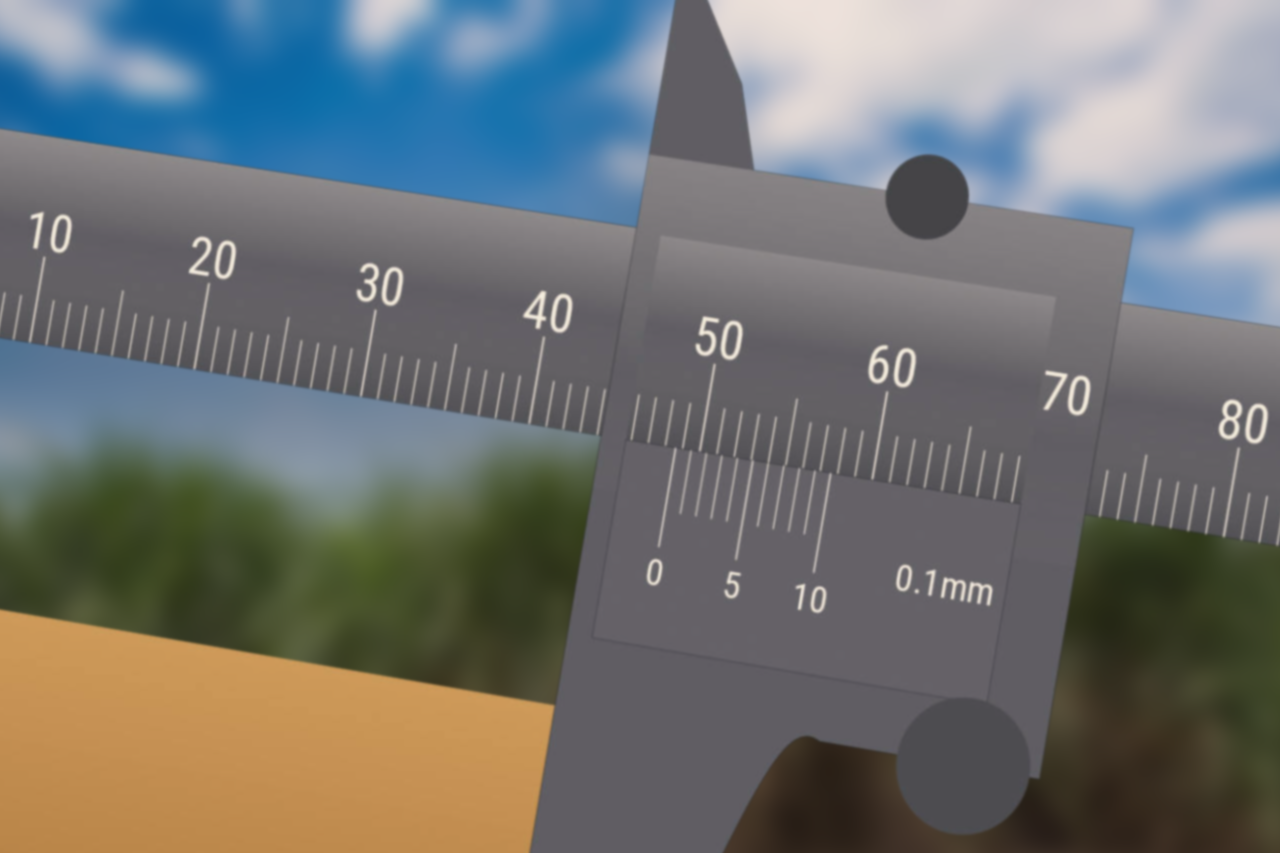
48.6 mm
